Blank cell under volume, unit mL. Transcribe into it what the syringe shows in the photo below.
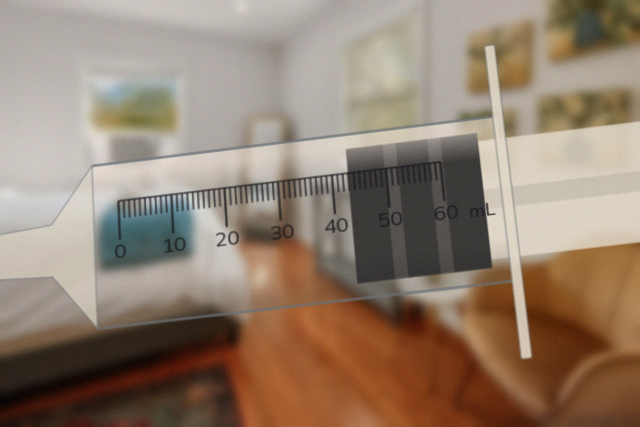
43 mL
